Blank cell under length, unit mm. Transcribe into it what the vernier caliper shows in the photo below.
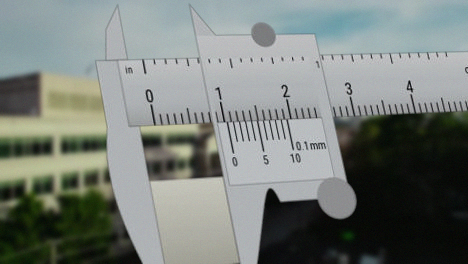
10.4 mm
